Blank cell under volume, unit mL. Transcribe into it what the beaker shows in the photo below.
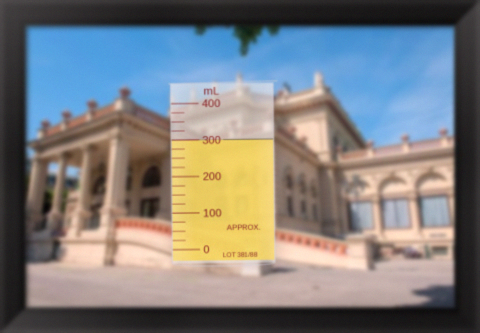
300 mL
